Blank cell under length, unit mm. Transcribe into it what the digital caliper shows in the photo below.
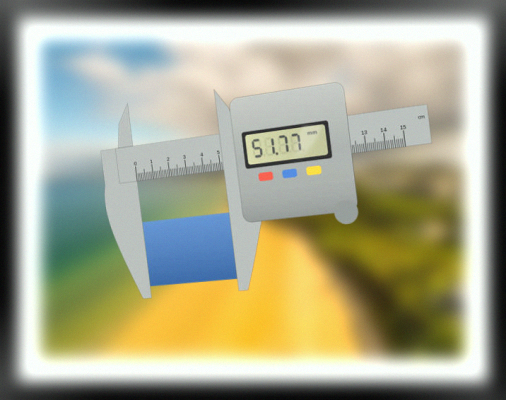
51.77 mm
